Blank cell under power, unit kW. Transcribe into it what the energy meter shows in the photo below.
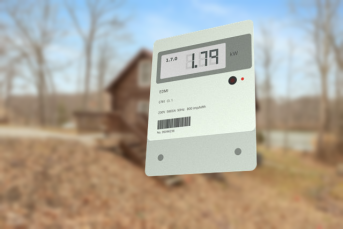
1.79 kW
